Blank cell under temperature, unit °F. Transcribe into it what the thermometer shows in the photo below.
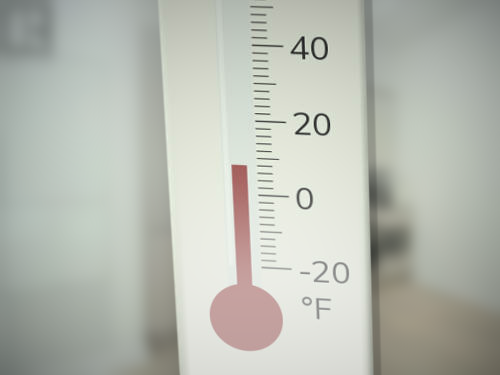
8 °F
